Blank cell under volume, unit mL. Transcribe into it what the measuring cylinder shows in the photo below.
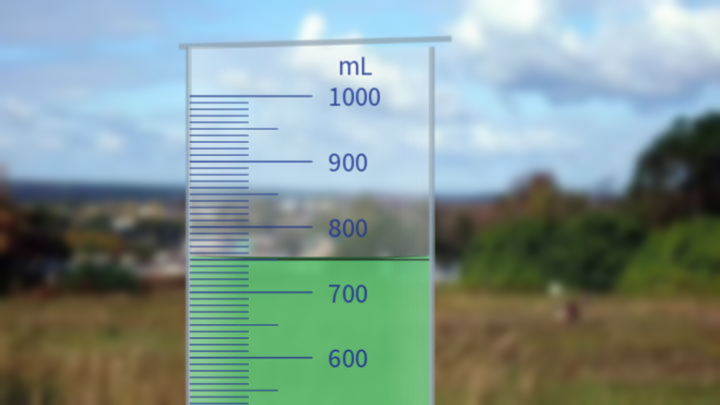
750 mL
